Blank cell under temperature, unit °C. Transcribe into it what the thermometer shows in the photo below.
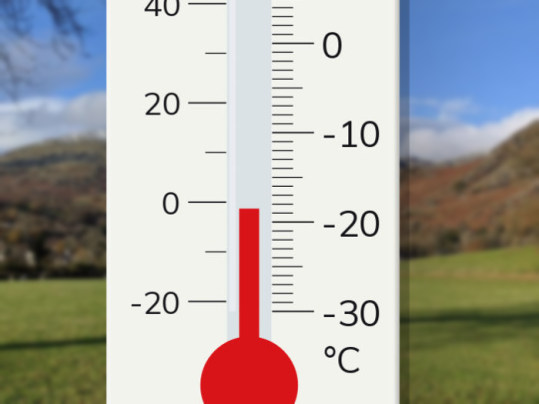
-18.5 °C
